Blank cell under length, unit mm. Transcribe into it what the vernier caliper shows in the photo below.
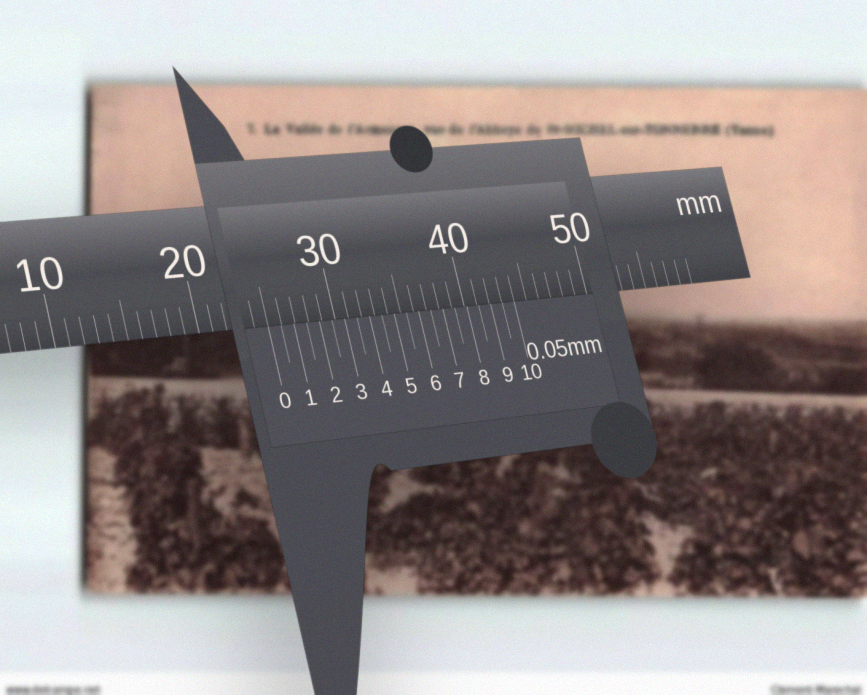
25.0 mm
